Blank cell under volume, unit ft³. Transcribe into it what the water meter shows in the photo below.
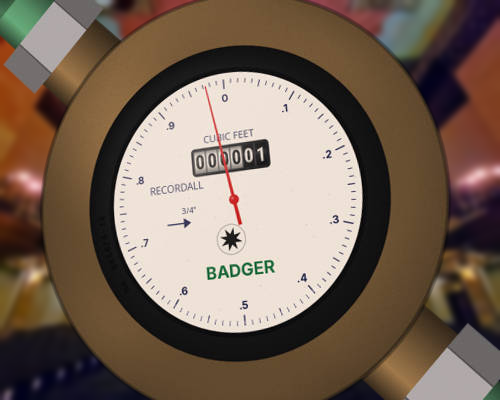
0.97 ft³
